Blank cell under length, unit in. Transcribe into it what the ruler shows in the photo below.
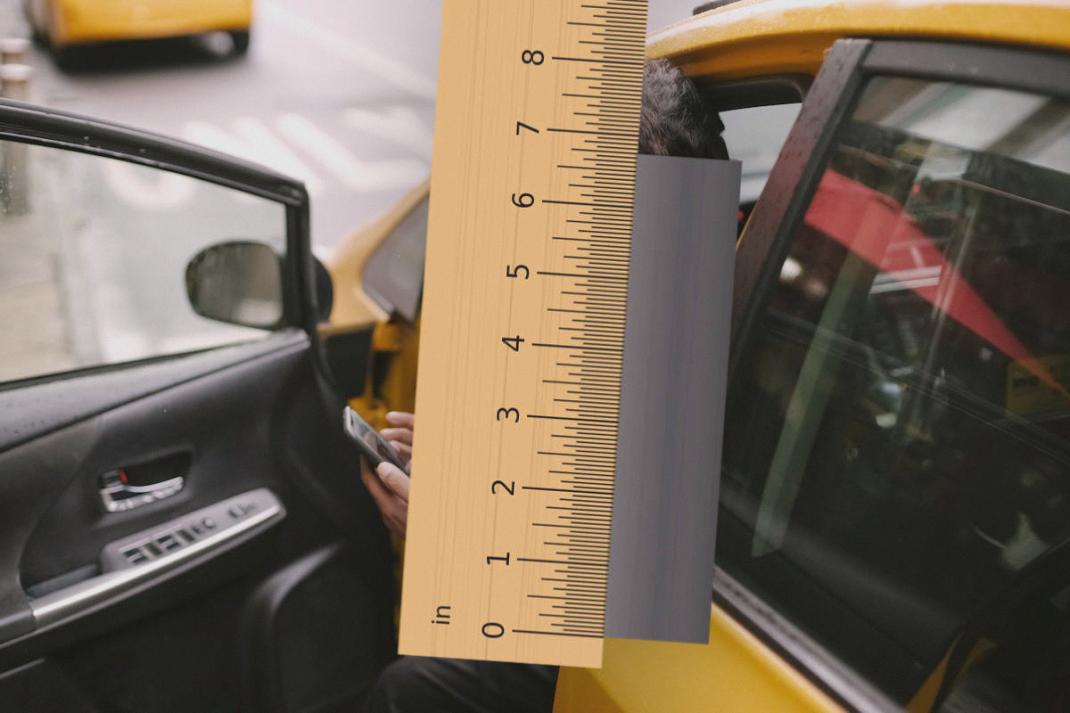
6.75 in
